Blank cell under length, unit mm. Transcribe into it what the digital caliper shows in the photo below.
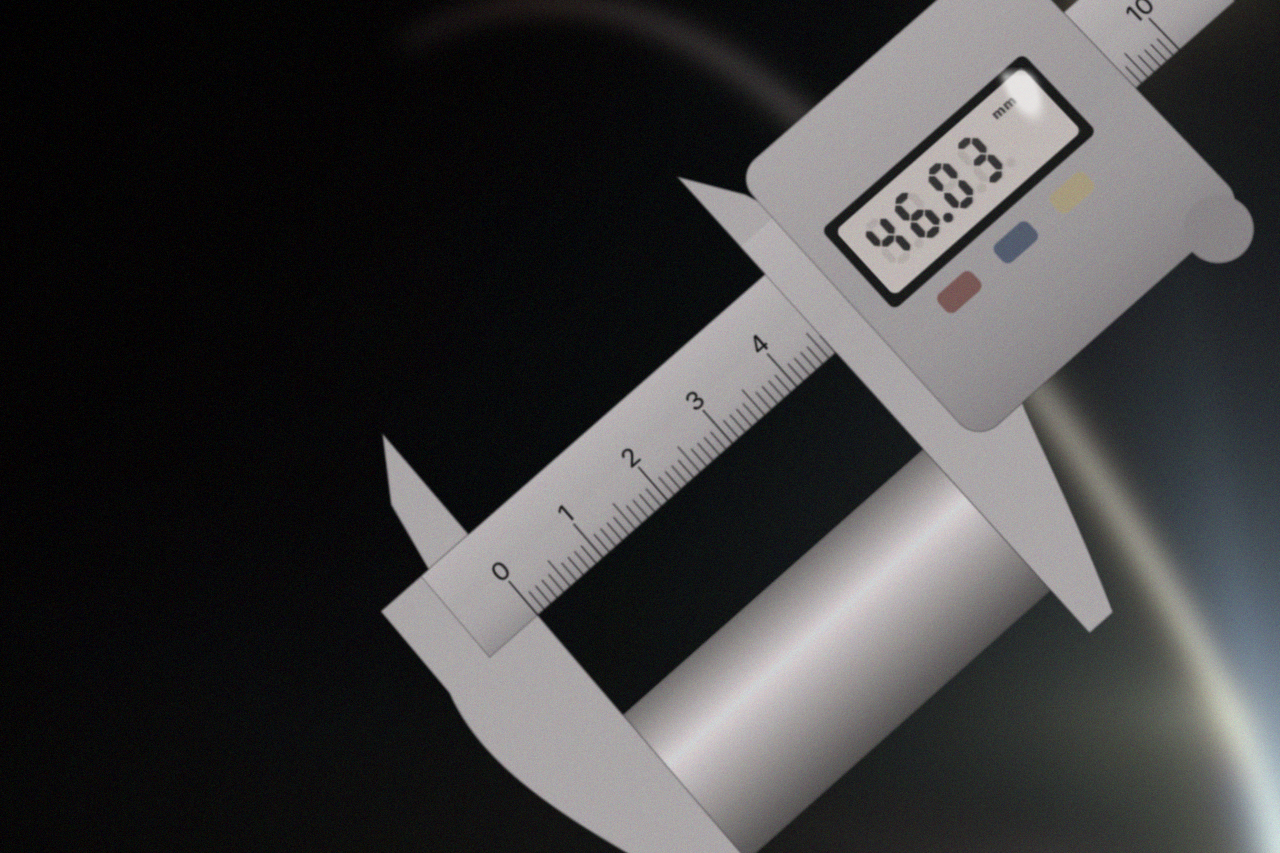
46.03 mm
